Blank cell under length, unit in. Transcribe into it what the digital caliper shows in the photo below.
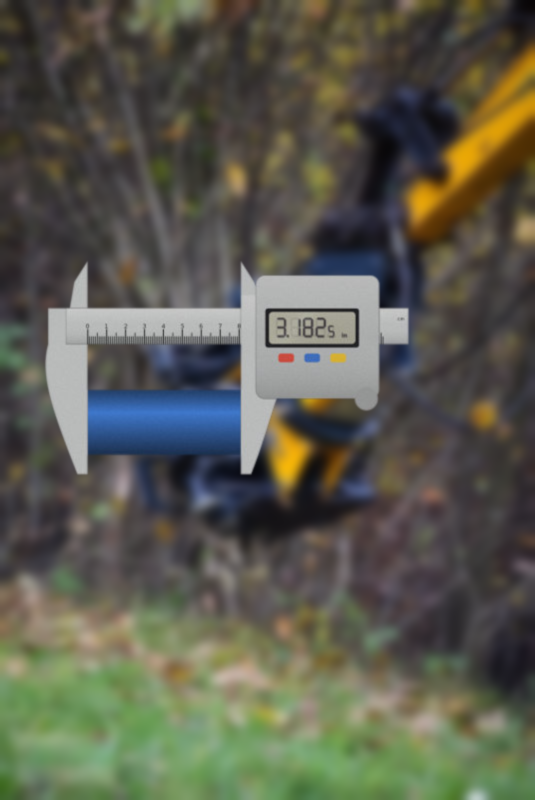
3.1825 in
